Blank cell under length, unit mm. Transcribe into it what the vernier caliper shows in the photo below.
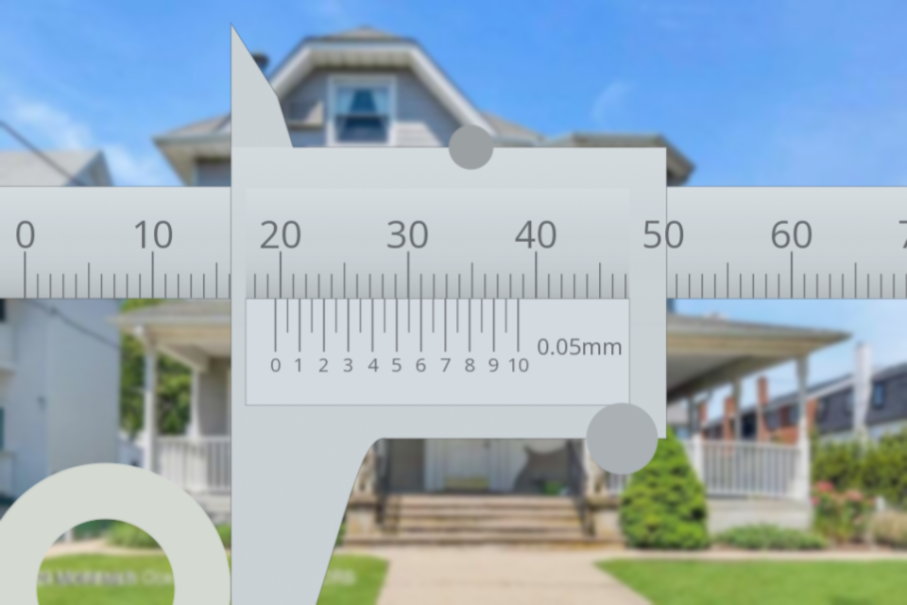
19.6 mm
